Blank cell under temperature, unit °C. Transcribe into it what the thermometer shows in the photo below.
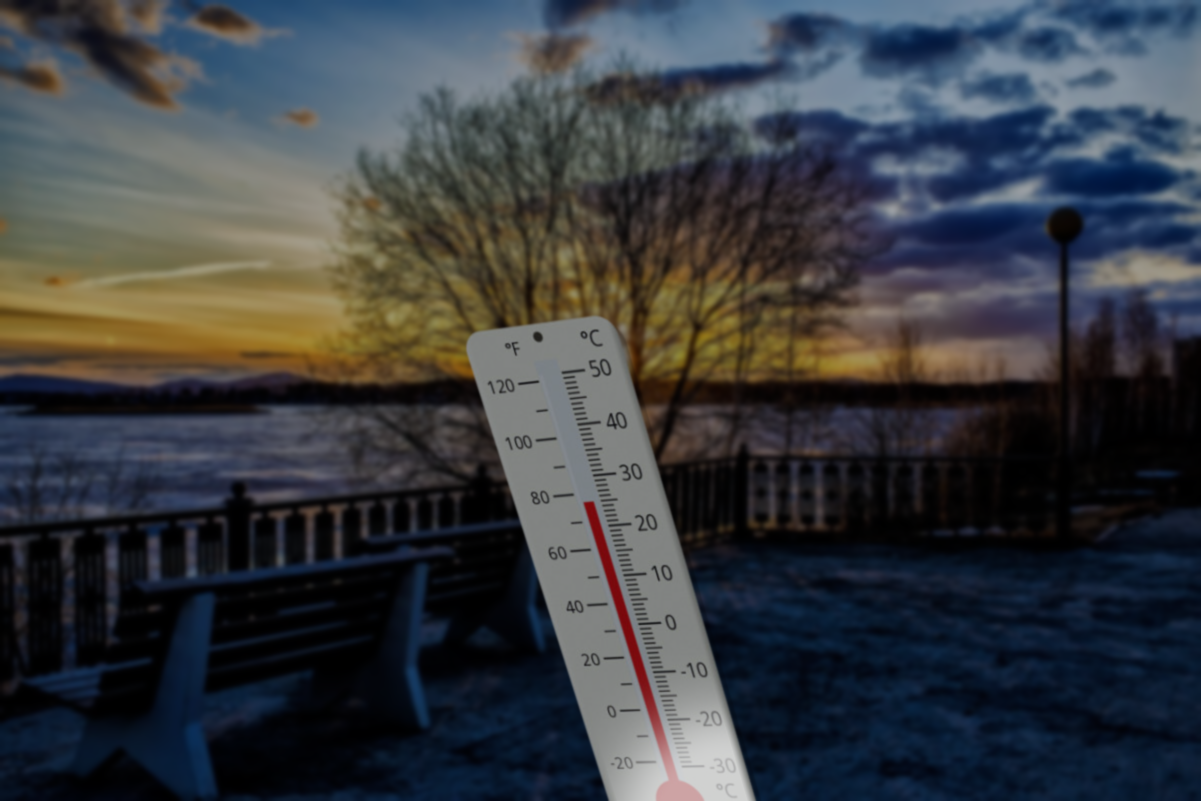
25 °C
